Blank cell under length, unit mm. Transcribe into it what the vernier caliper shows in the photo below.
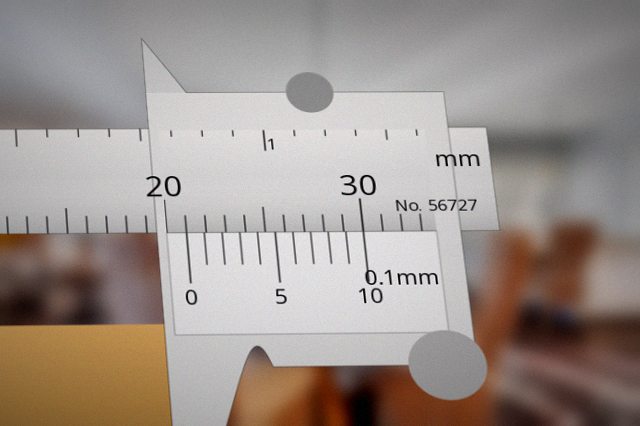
21.0 mm
